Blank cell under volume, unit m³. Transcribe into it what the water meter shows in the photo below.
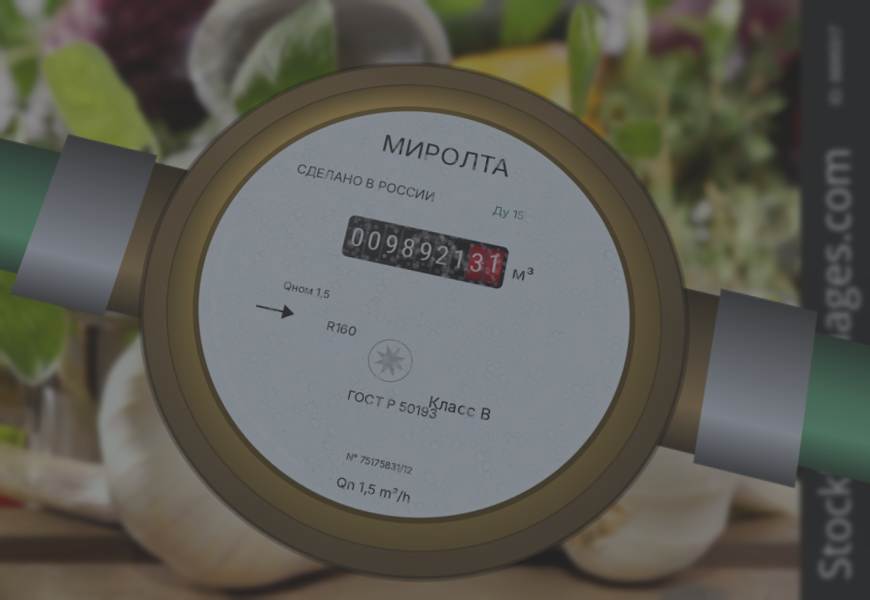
98921.31 m³
